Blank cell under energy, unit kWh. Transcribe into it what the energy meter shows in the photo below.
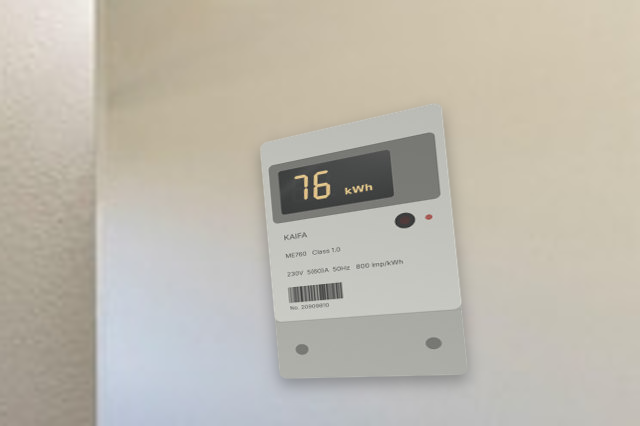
76 kWh
